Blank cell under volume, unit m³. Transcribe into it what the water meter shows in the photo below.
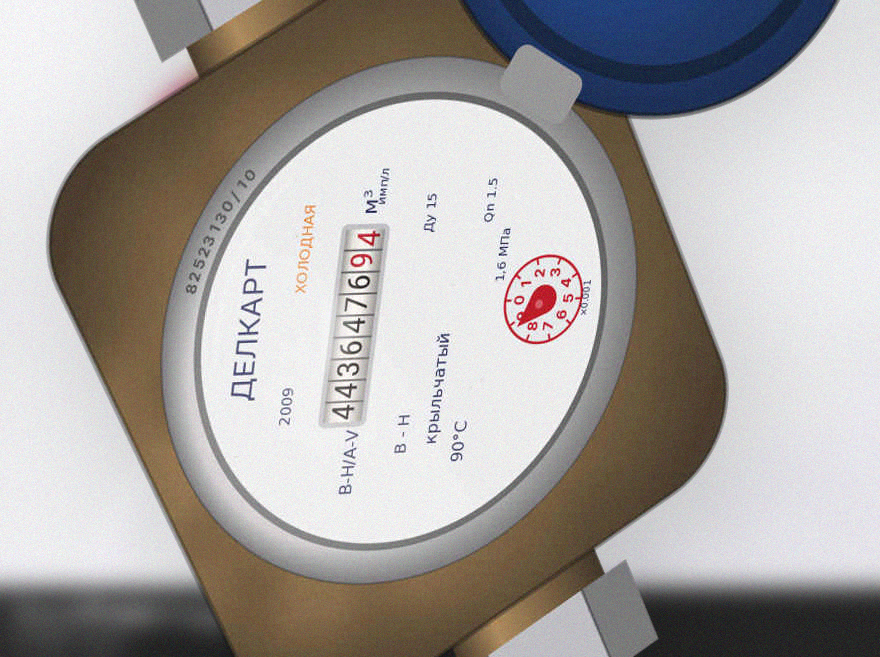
4436476.938 m³
